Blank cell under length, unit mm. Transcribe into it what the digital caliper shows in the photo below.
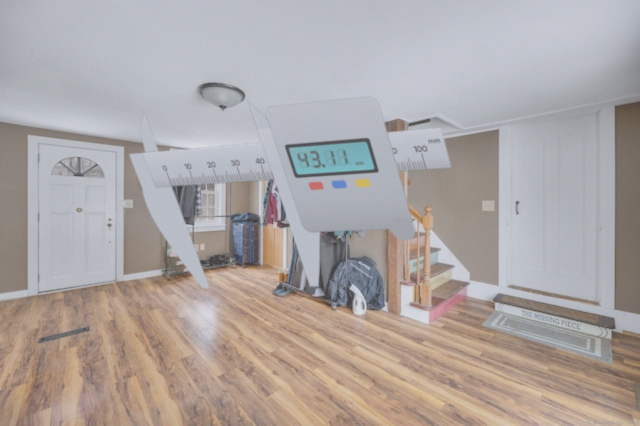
43.11 mm
